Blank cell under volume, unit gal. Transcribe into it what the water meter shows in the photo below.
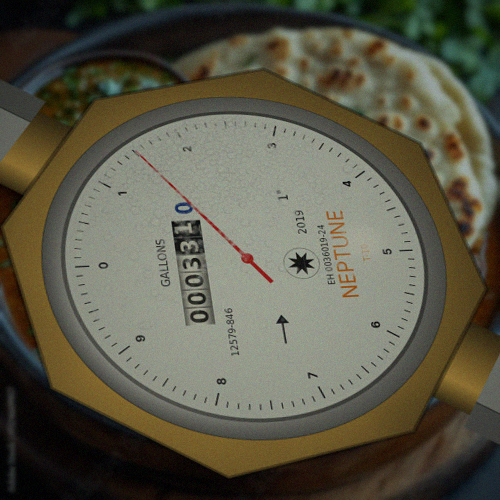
3311.5 gal
